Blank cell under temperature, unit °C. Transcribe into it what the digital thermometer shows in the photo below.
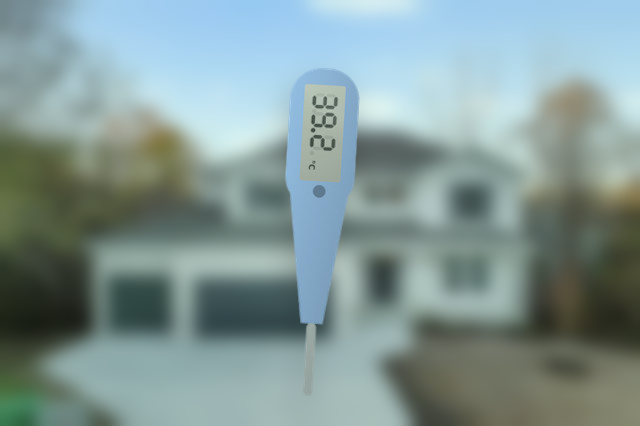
39.2 °C
